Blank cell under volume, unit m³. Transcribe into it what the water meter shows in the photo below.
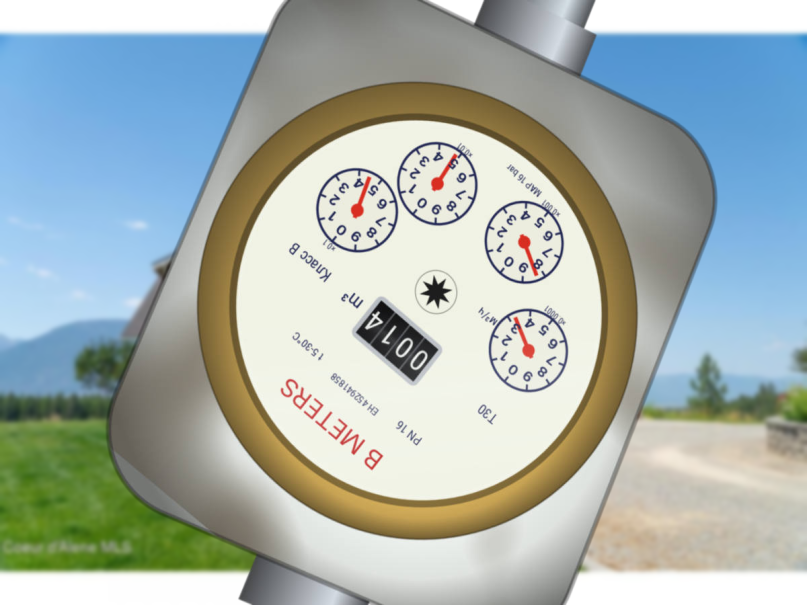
14.4483 m³
